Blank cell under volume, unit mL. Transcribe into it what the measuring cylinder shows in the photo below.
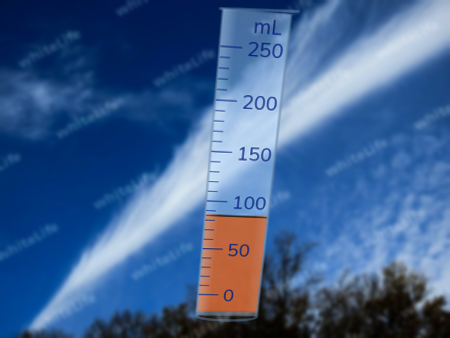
85 mL
